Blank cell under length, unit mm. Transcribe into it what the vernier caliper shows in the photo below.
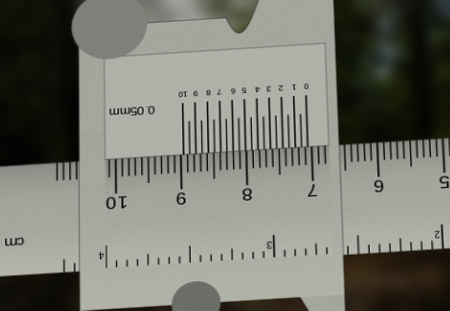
70.6 mm
